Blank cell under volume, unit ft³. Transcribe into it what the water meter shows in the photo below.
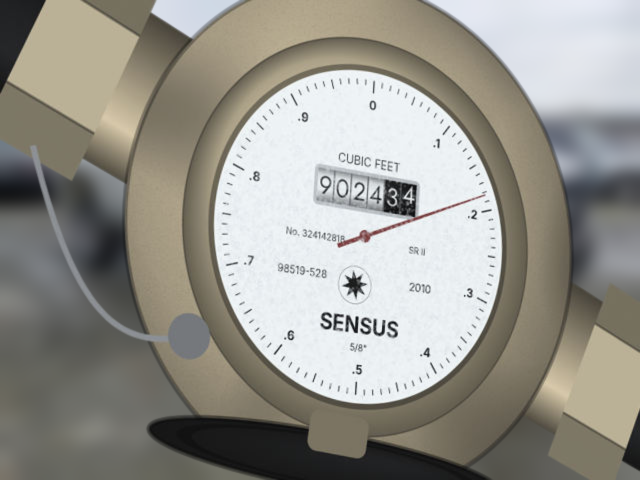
902434.18 ft³
